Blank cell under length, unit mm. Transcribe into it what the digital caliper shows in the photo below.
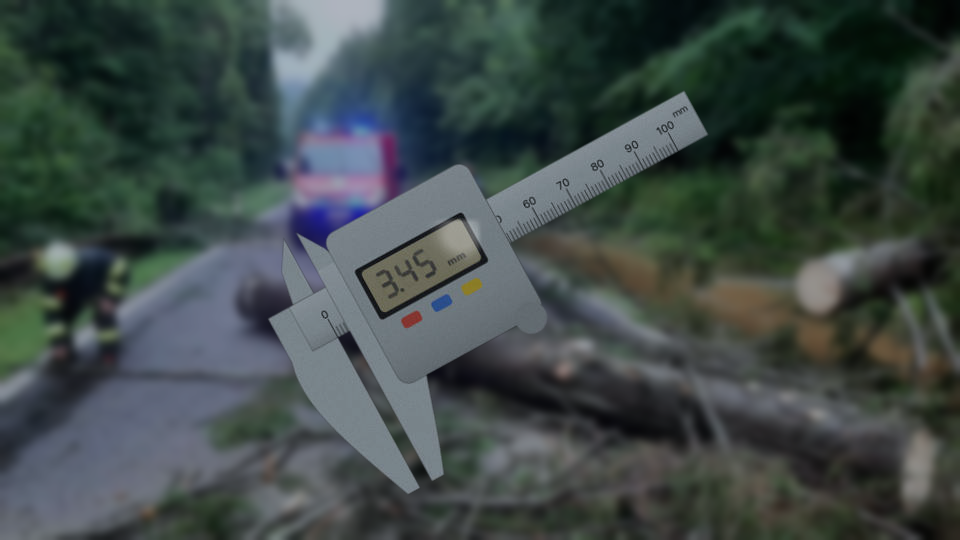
3.45 mm
